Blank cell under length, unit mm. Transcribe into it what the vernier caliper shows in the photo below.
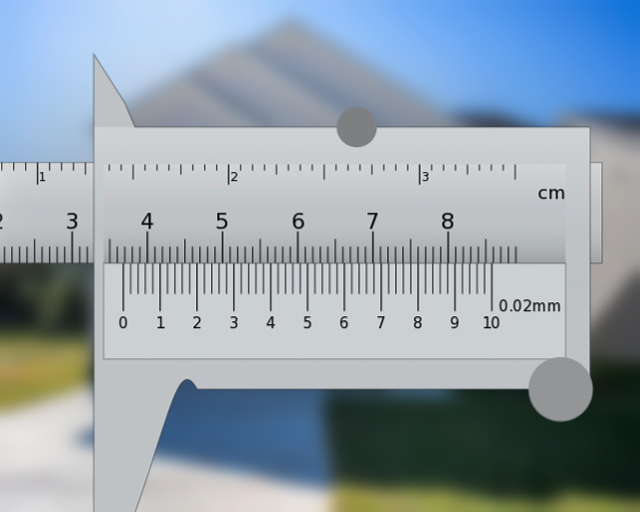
36.8 mm
